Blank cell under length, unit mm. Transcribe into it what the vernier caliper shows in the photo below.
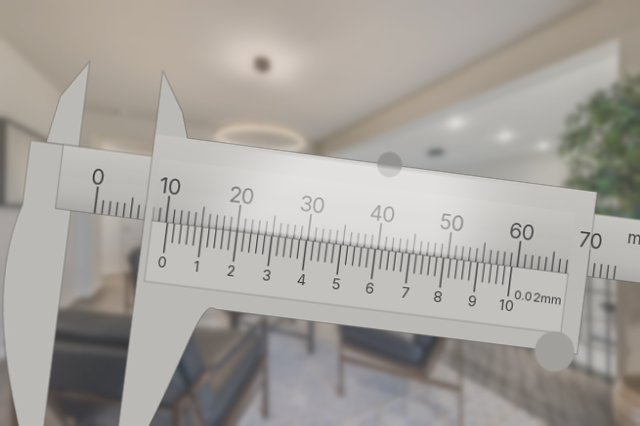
10.2 mm
